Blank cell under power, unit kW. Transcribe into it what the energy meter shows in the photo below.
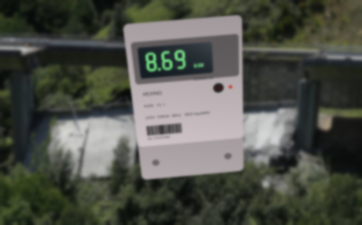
8.69 kW
